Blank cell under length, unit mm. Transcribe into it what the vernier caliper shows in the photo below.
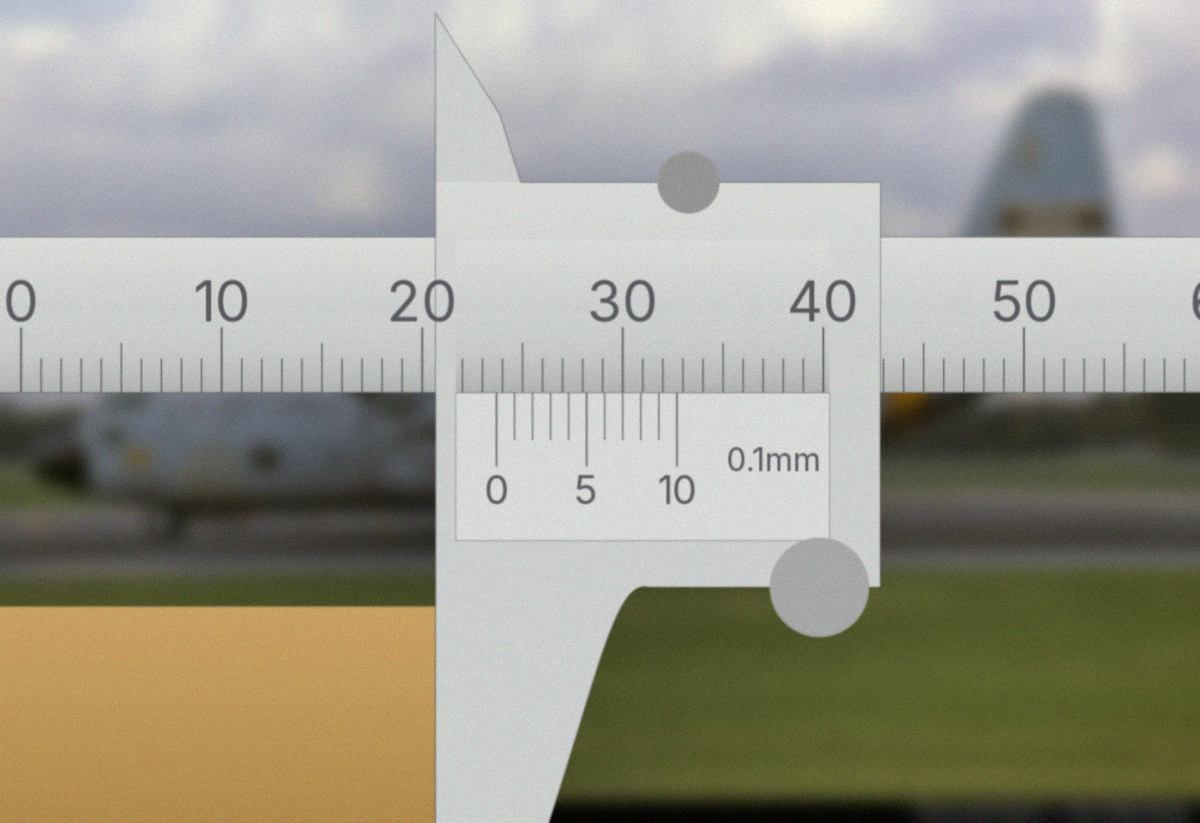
23.7 mm
